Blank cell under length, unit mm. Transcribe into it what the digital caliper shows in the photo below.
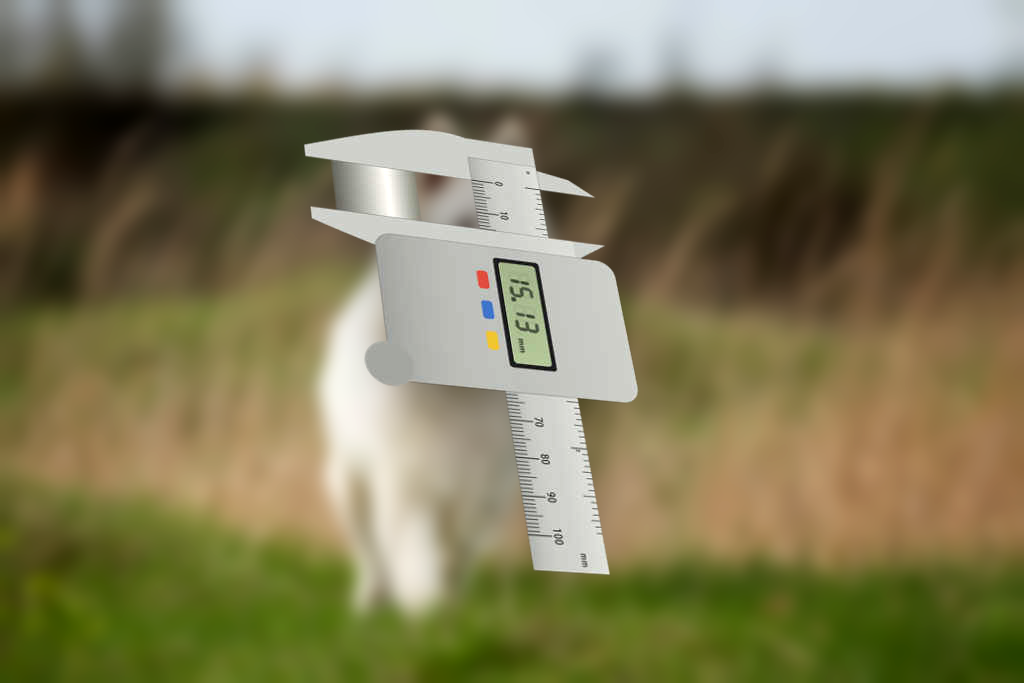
15.13 mm
